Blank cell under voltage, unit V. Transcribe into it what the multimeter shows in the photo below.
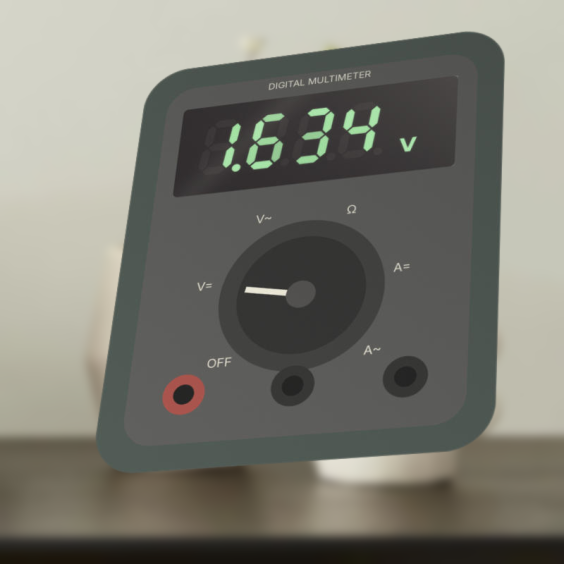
1.634 V
